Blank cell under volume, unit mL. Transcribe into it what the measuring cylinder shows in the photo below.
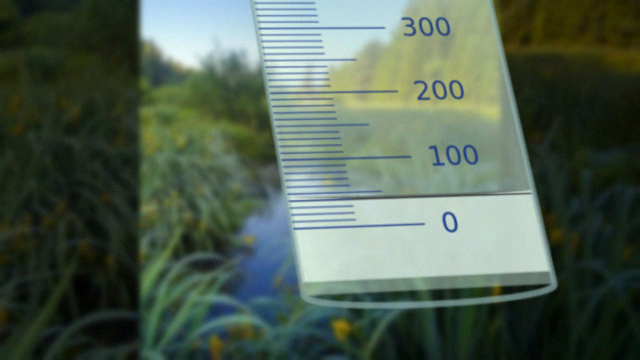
40 mL
